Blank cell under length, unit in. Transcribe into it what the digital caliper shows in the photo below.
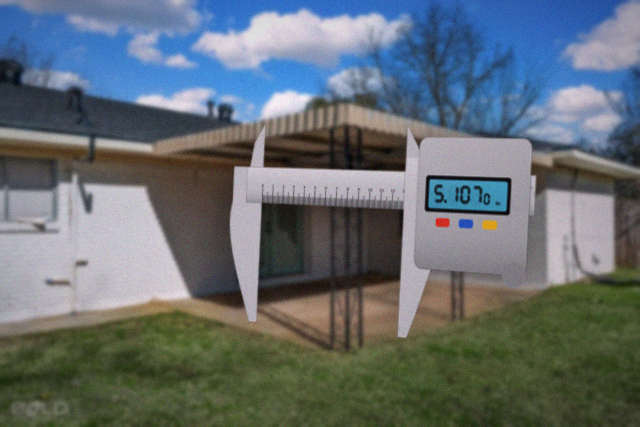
5.1070 in
